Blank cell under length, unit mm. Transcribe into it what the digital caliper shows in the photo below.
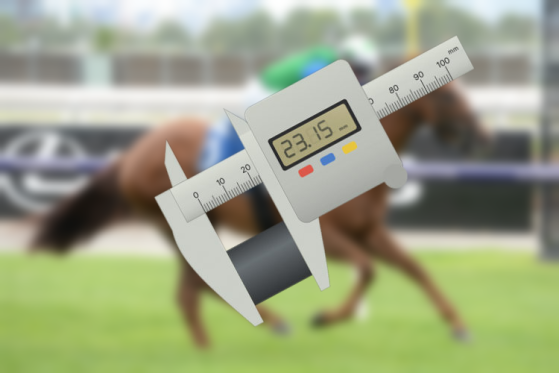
23.15 mm
